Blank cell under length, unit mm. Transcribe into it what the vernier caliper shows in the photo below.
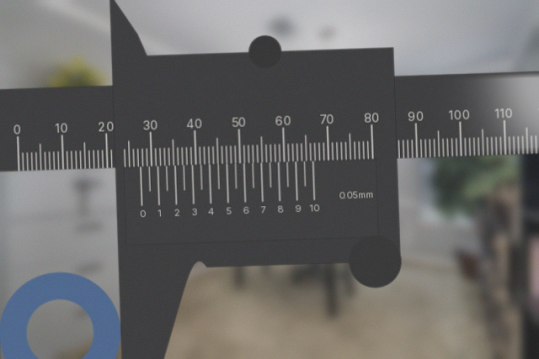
27.5 mm
